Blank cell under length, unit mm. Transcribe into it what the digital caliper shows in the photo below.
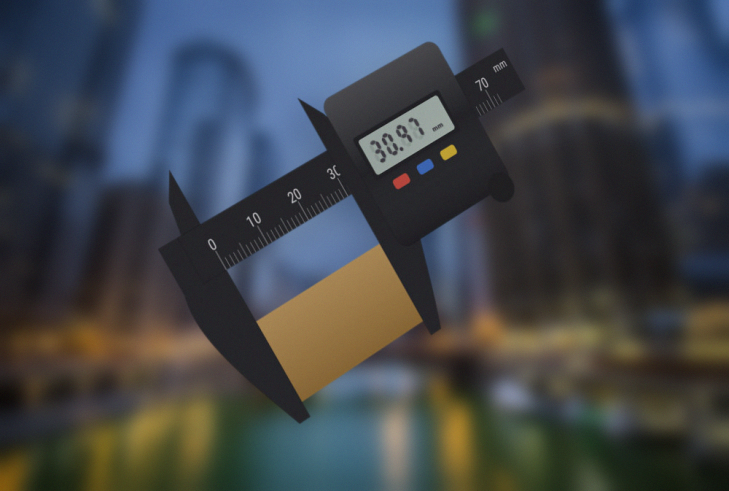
30.97 mm
